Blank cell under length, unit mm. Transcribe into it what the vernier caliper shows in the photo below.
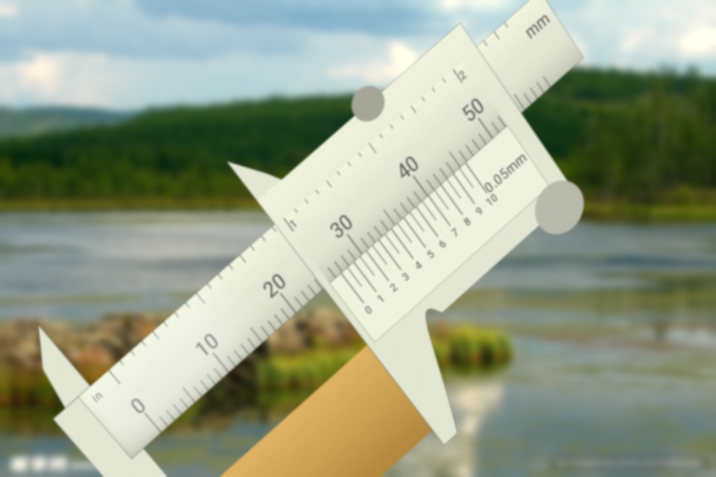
26.8 mm
